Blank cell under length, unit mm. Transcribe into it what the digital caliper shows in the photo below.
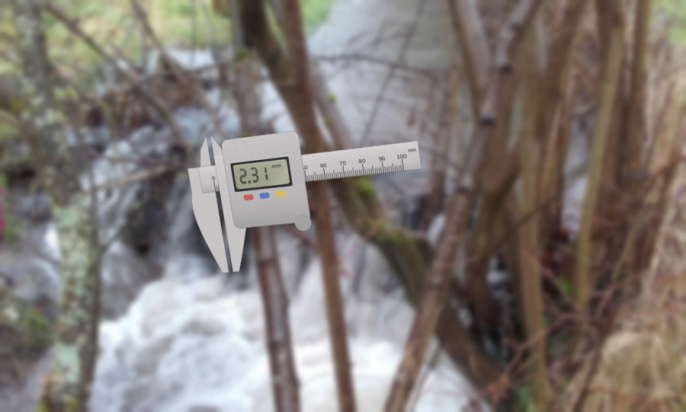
2.31 mm
